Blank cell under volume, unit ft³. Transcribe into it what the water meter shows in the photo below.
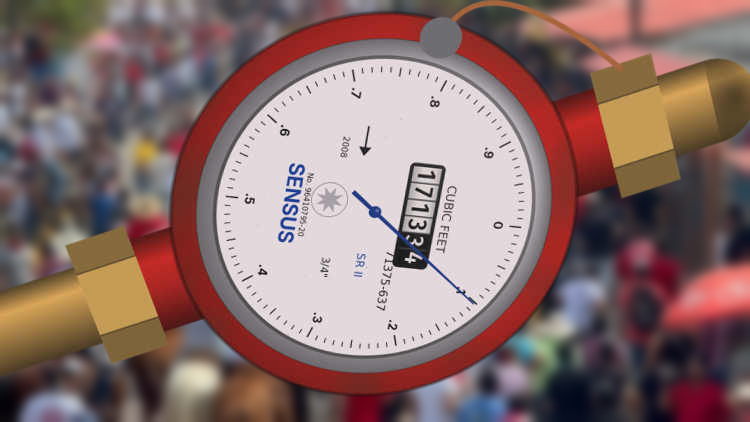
171334.10 ft³
